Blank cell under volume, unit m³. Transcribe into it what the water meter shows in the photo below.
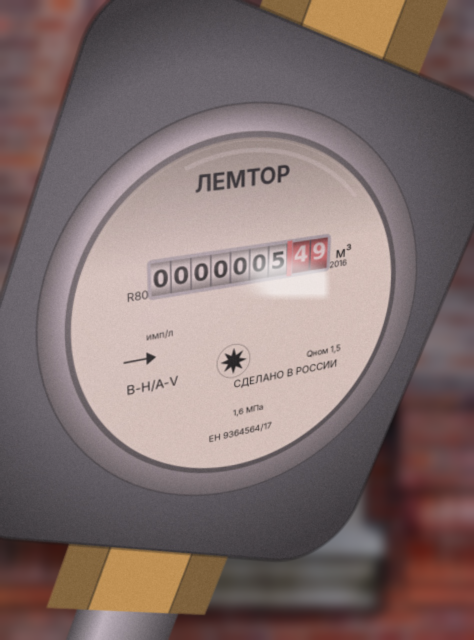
5.49 m³
